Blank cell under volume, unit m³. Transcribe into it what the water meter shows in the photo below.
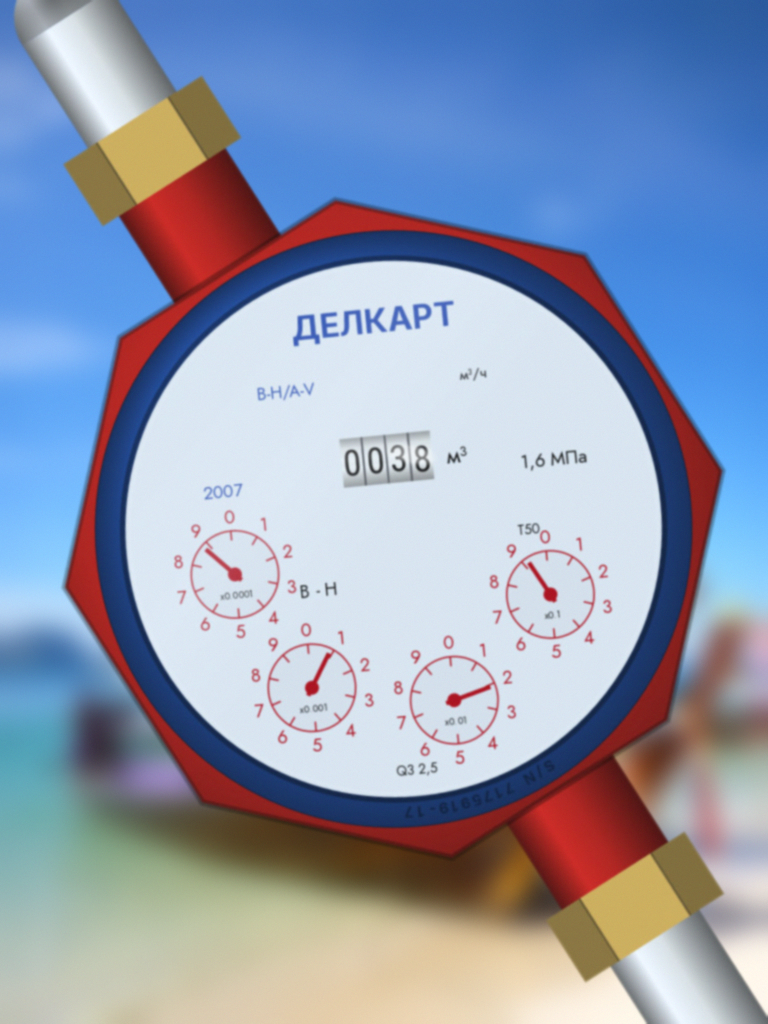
37.9208 m³
